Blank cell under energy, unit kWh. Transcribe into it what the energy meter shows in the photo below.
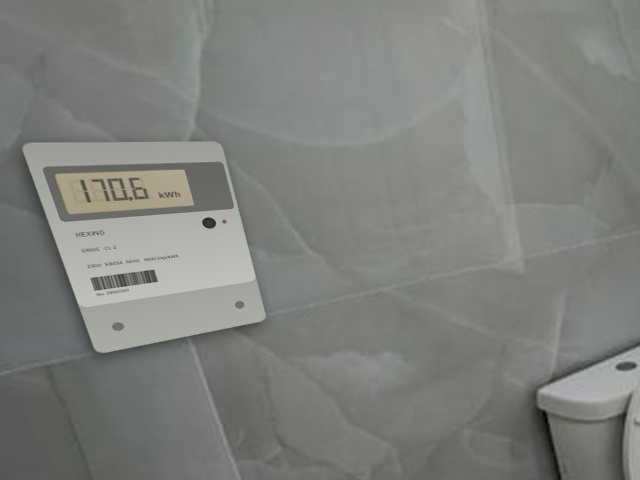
170.6 kWh
